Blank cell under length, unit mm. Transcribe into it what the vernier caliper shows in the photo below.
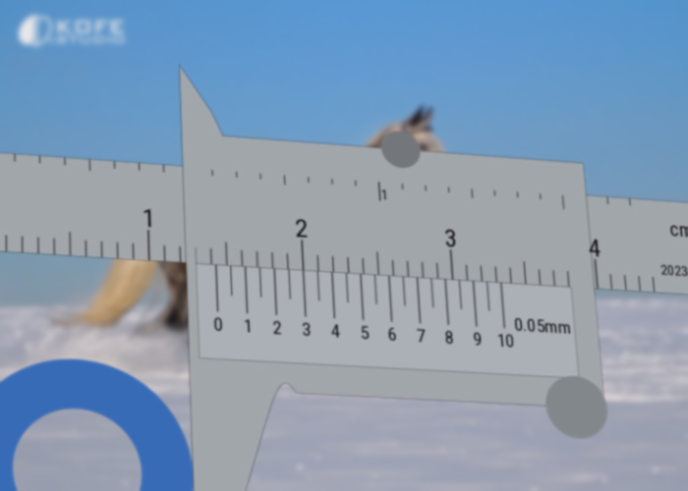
14.3 mm
